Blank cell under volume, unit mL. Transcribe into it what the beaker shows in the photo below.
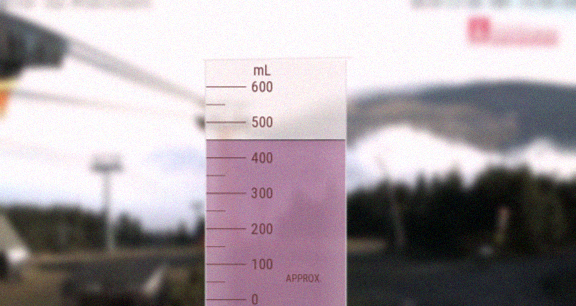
450 mL
